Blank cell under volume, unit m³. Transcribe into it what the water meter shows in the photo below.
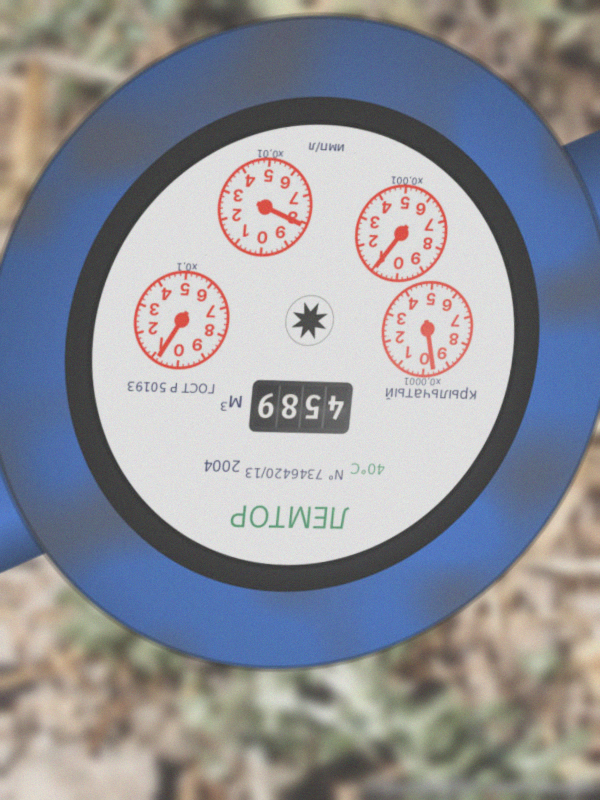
4589.0809 m³
